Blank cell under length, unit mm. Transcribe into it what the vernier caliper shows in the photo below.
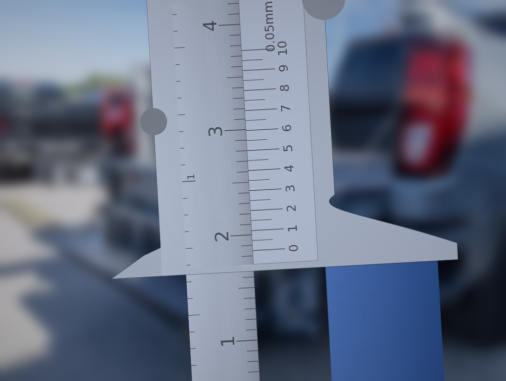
18.5 mm
